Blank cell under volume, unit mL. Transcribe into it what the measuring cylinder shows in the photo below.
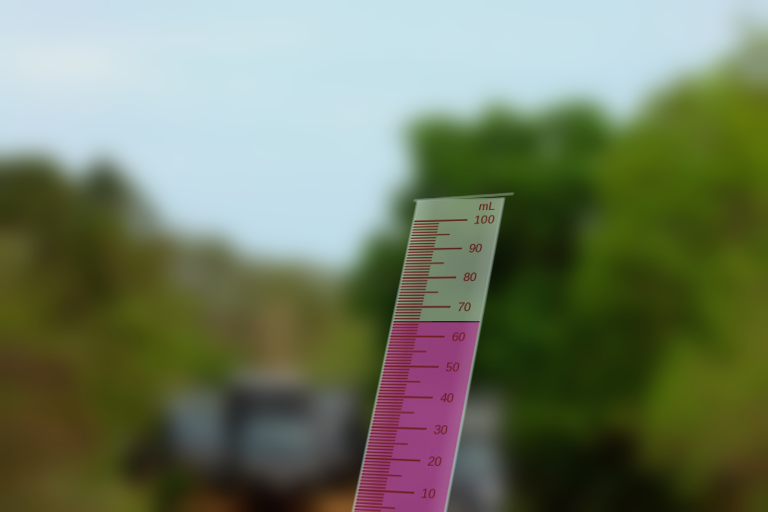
65 mL
